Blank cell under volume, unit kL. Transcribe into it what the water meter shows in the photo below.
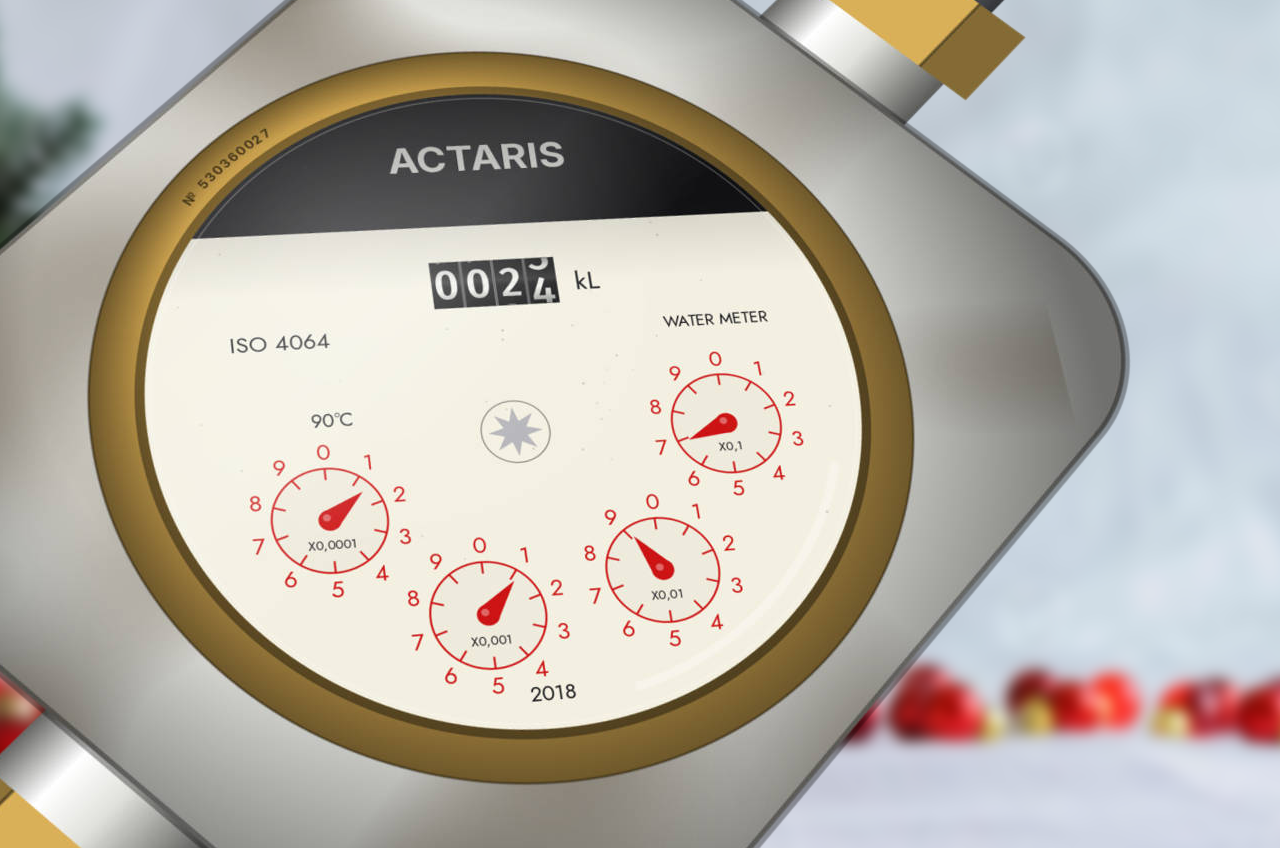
23.6911 kL
